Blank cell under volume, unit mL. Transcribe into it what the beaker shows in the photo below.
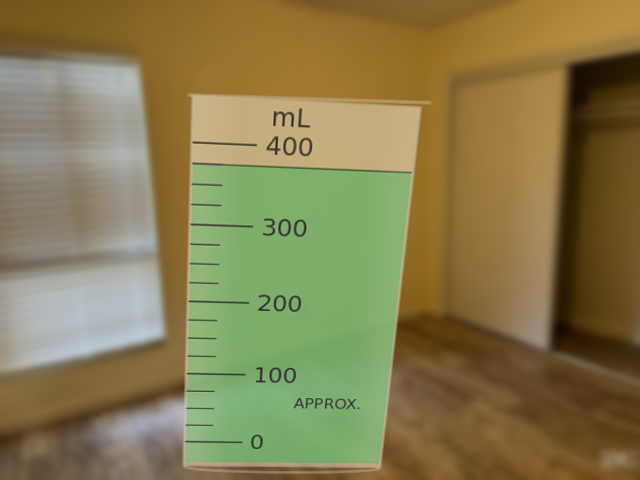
375 mL
